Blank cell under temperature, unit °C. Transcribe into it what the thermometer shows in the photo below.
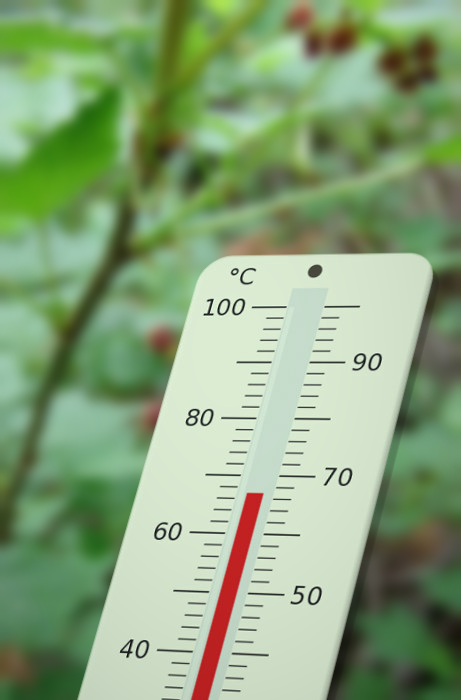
67 °C
